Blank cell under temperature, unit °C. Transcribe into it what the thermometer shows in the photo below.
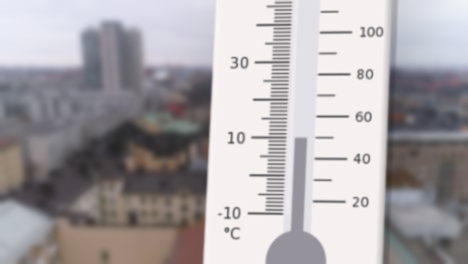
10 °C
